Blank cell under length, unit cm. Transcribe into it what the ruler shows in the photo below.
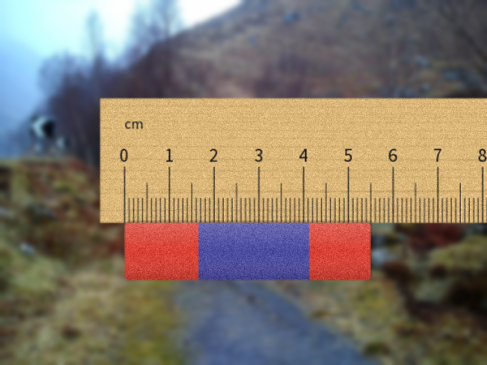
5.5 cm
